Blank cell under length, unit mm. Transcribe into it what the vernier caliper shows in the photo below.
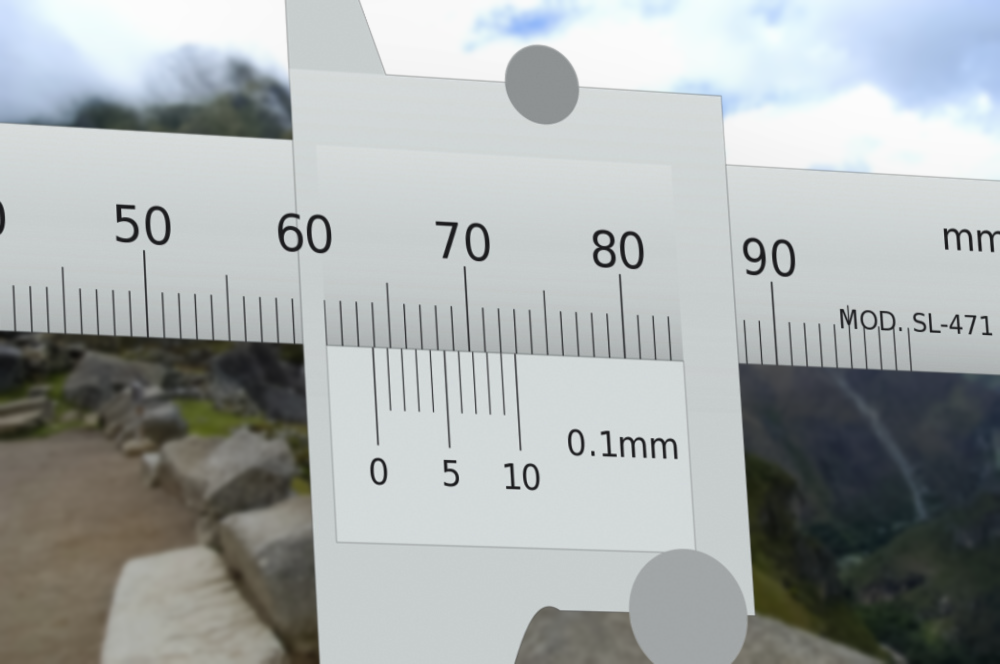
63.9 mm
